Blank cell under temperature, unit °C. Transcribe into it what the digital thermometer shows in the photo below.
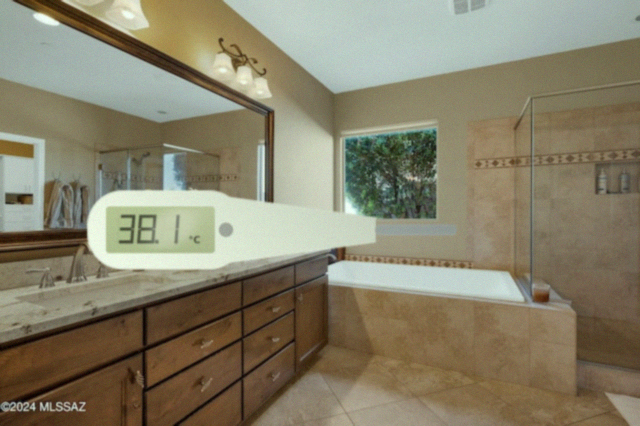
38.1 °C
